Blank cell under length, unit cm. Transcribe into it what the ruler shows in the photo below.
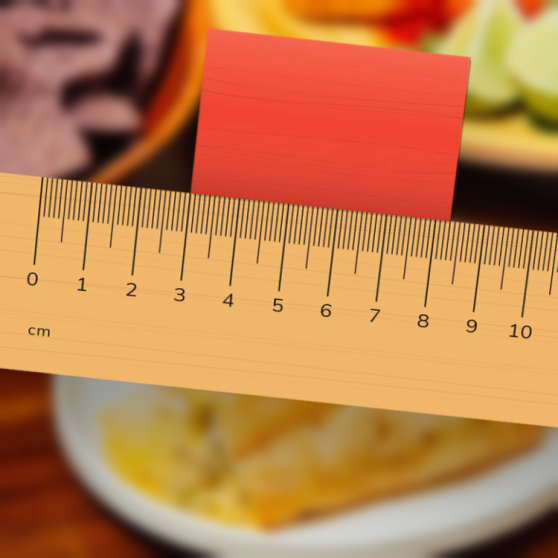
5.3 cm
